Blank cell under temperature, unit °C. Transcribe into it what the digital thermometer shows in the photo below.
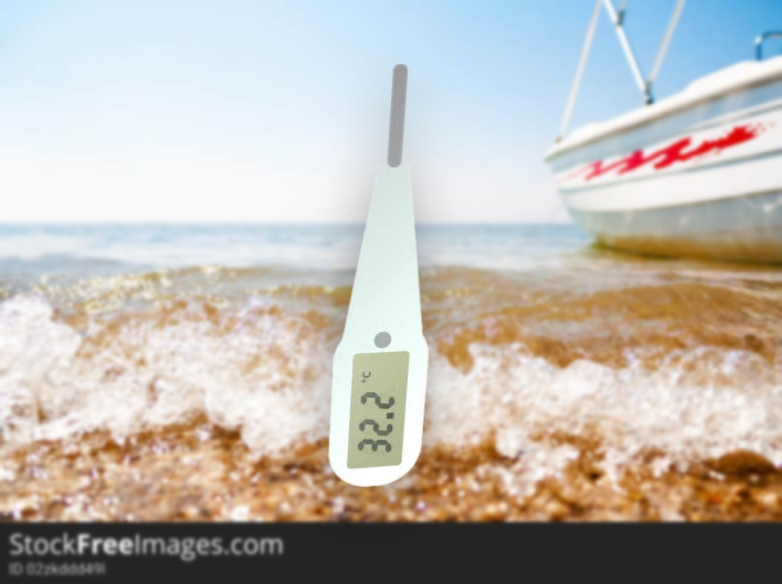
32.2 °C
